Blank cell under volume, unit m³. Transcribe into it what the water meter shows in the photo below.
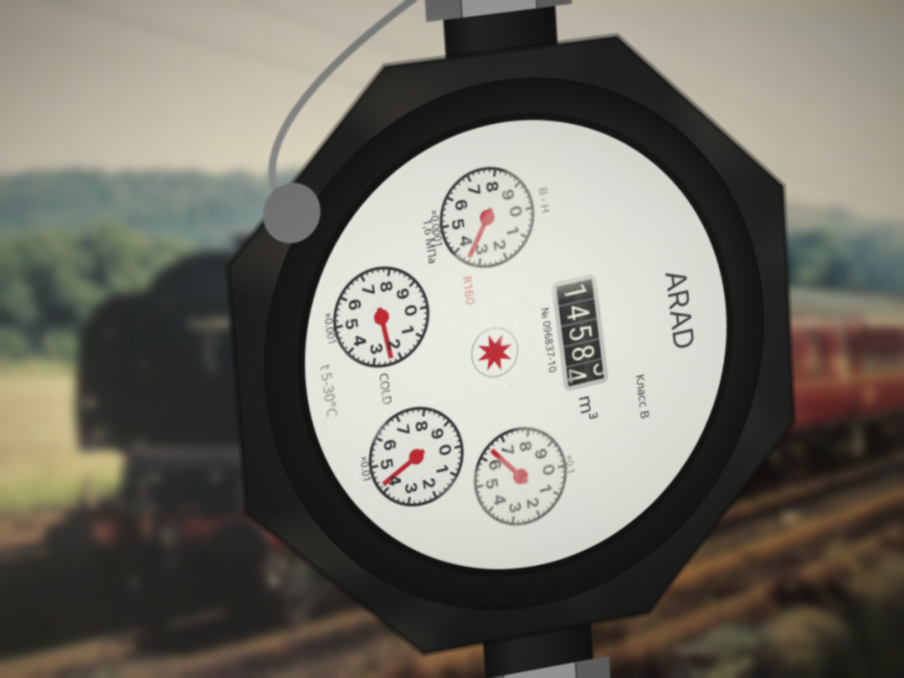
14583.6423 m³
